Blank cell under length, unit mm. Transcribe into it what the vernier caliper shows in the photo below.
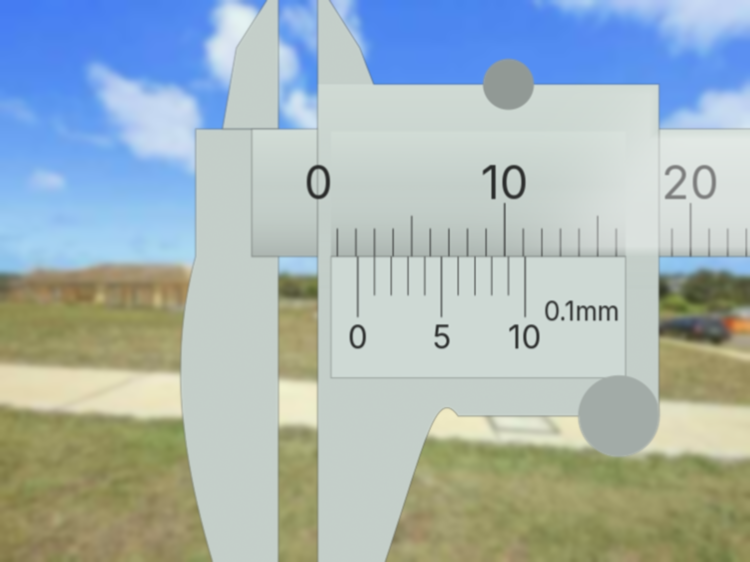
2.1 mm
